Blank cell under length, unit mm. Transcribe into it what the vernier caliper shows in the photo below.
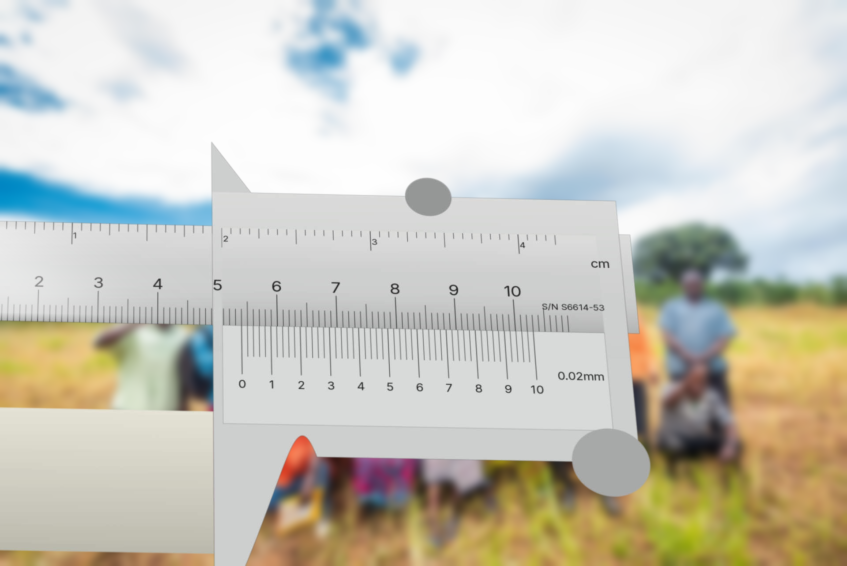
54.0 mm
